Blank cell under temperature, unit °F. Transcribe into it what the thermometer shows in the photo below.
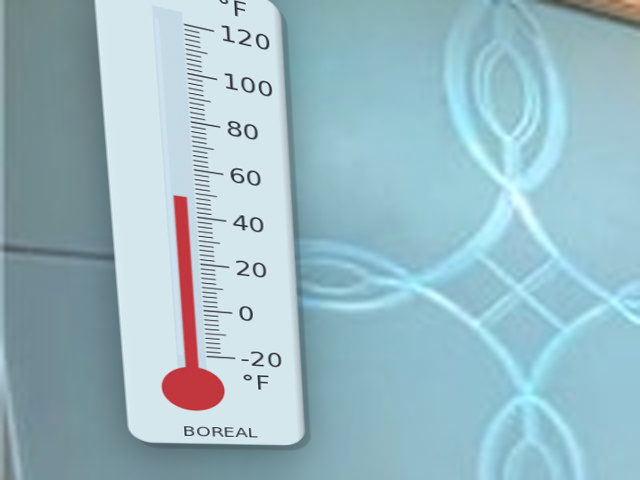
48 °F
